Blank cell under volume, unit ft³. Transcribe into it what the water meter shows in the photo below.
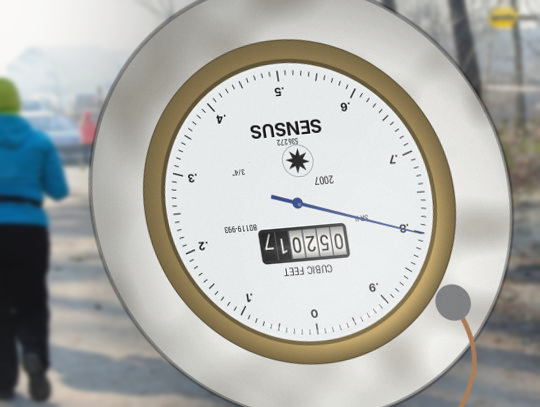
52016.80 ft³
